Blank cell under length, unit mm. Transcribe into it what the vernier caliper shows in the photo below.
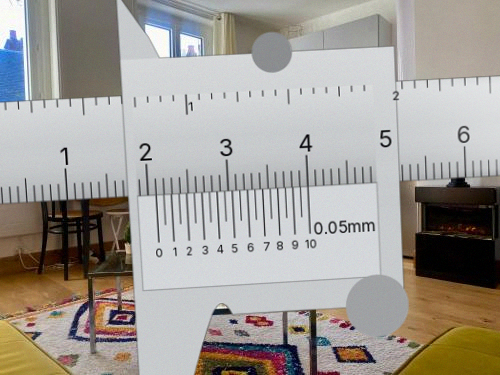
21.0 mm
